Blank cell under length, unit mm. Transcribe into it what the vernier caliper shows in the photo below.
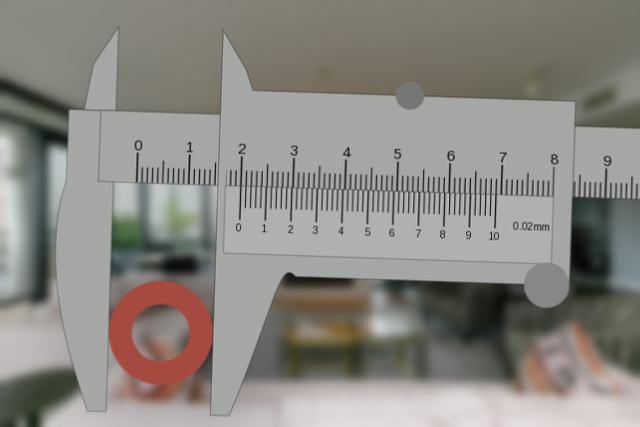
20.0 mm
